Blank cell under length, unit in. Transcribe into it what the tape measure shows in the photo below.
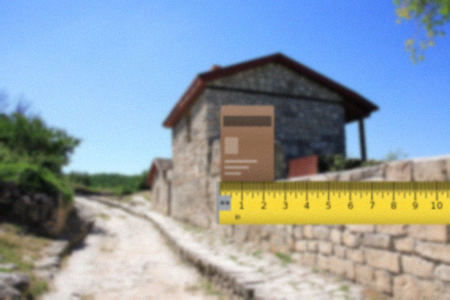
2.5 in
